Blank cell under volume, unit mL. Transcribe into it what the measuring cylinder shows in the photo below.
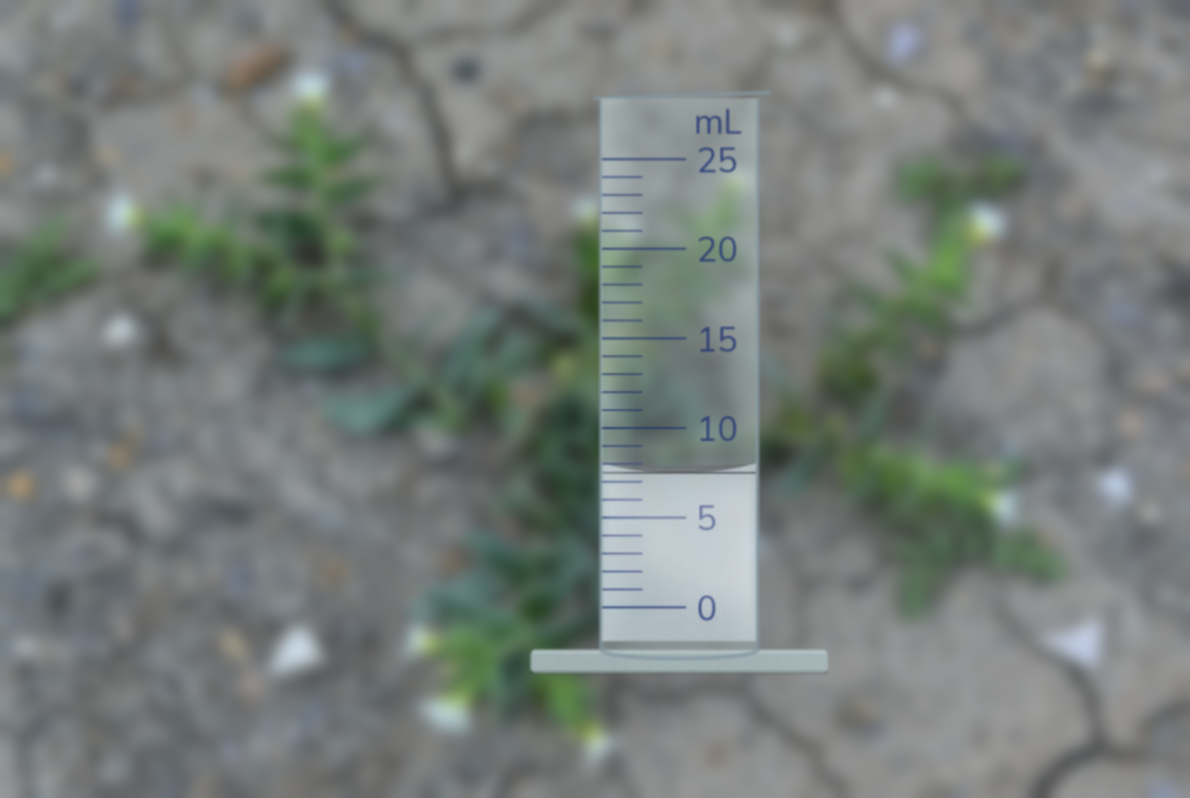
7.5 mL
